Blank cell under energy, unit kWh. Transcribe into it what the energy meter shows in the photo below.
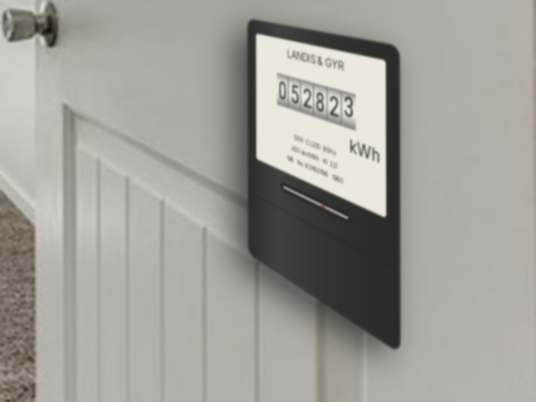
52823 kWh
